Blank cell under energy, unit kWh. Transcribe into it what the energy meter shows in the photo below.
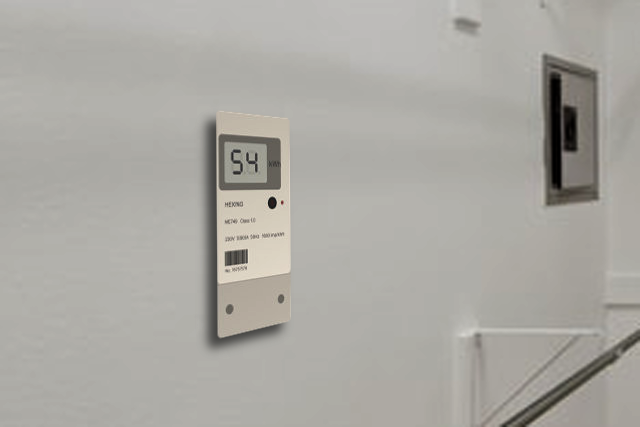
54 kWh
